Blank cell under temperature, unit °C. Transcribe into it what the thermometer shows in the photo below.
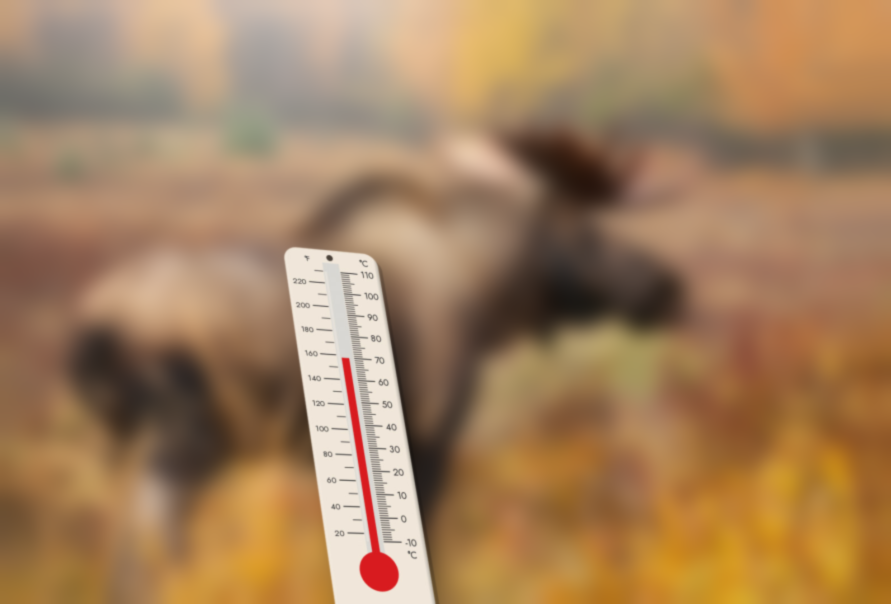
70 °C
